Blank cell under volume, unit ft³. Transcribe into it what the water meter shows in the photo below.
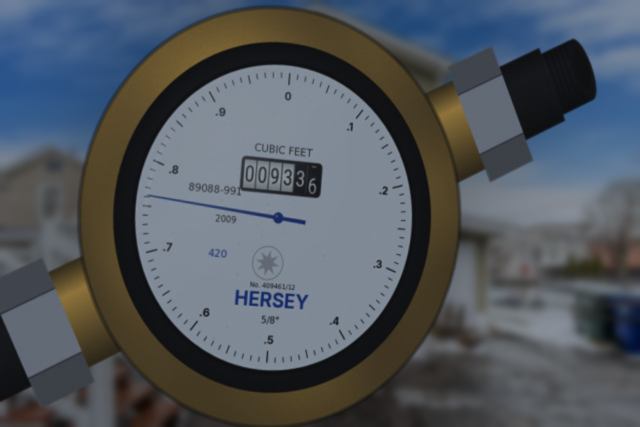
9335.76 ft³
